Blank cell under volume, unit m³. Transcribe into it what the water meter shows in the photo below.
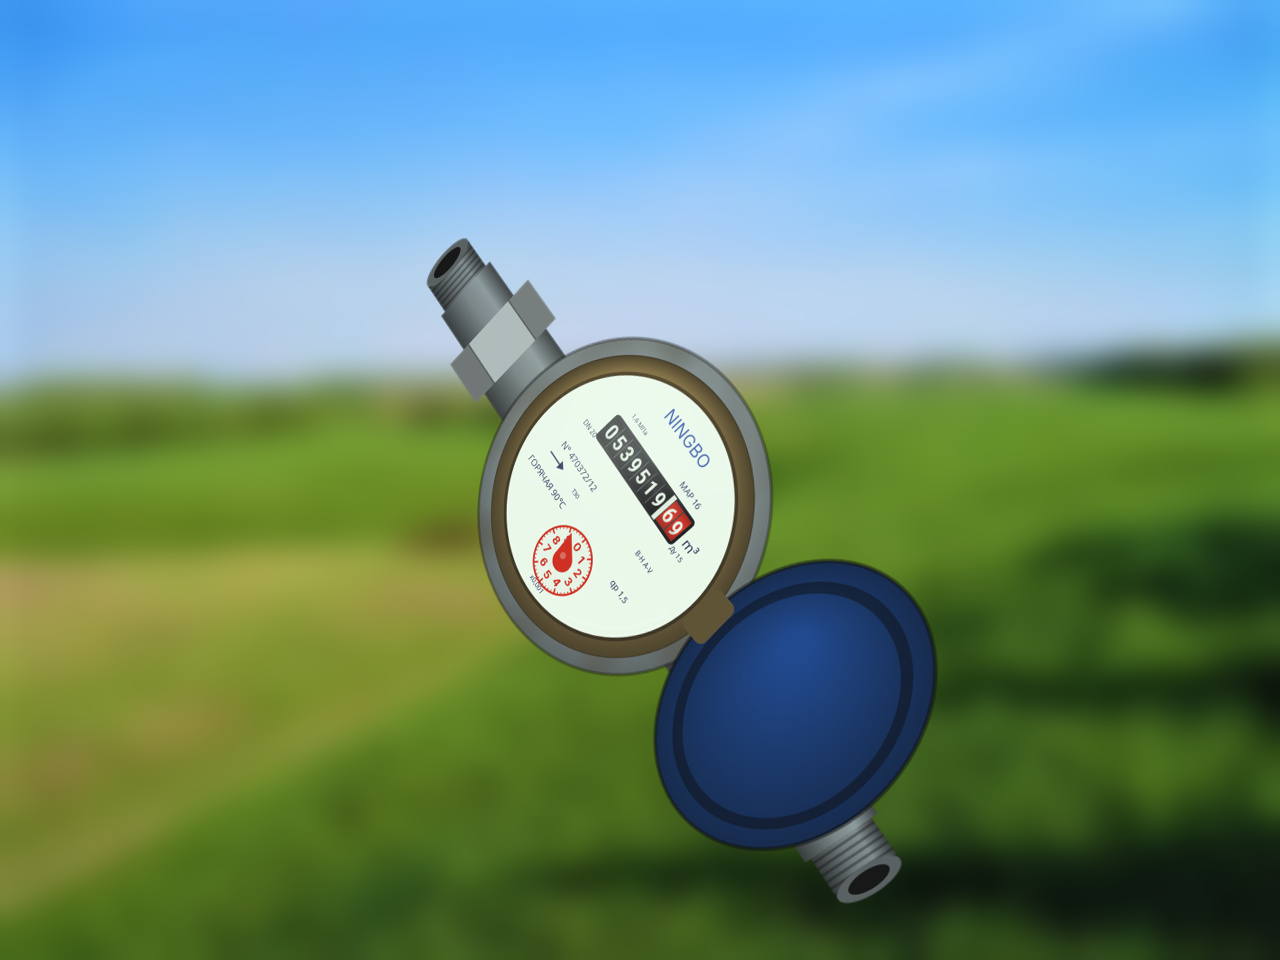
539519.689 m³
